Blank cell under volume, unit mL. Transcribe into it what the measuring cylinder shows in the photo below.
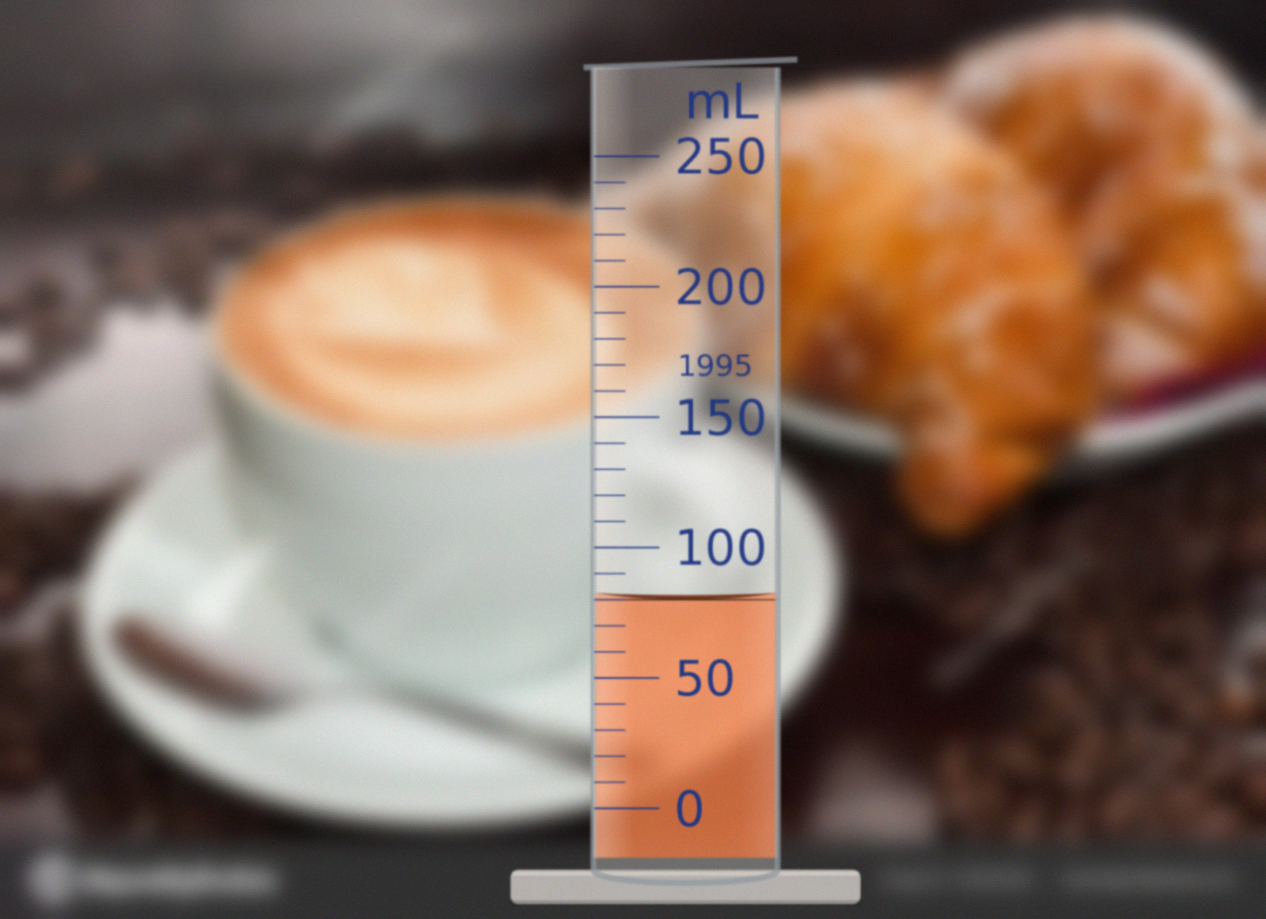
80 mL
